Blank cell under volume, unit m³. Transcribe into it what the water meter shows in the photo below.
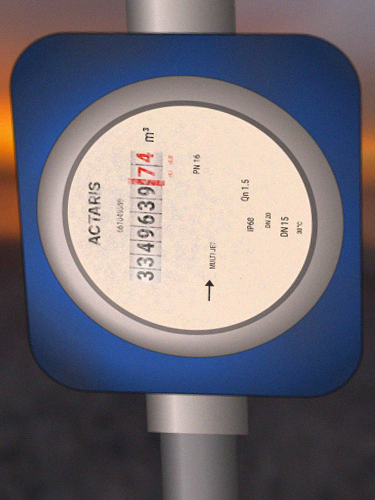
3349639.74 m³
